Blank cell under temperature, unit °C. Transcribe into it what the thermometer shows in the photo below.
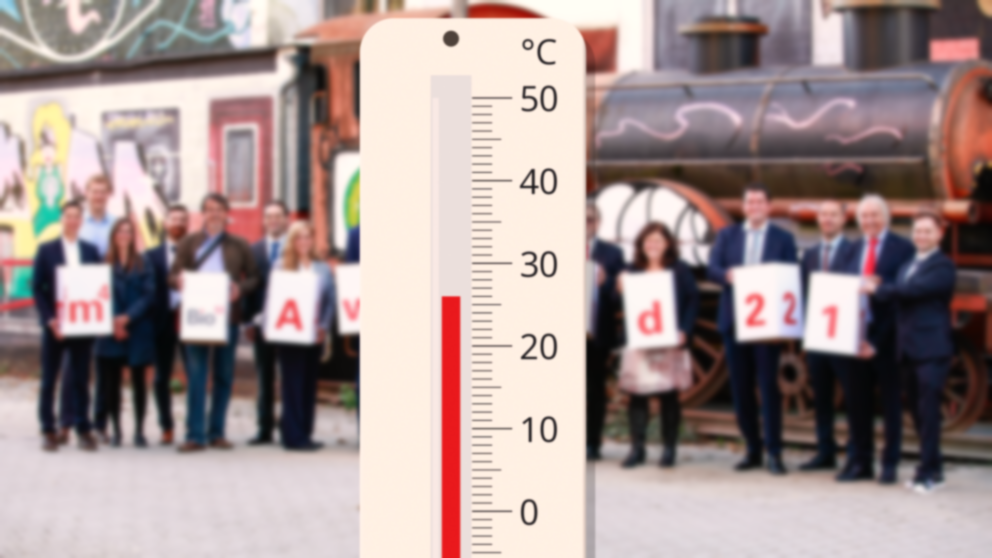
26 °C
